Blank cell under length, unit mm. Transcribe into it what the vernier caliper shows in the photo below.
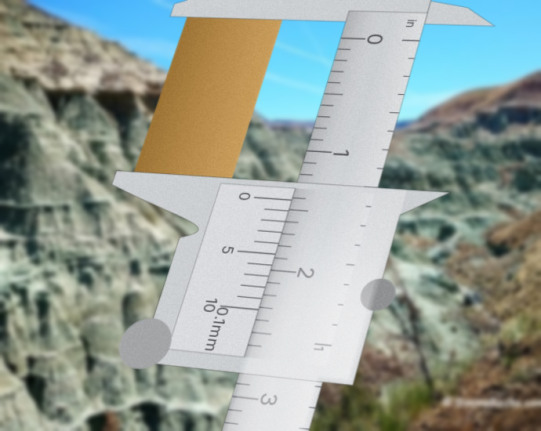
14.2 mm
